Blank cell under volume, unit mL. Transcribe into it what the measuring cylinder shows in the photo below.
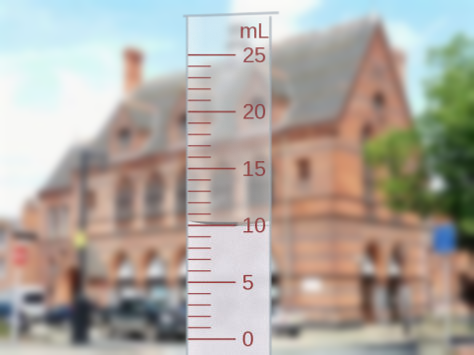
10 mL
